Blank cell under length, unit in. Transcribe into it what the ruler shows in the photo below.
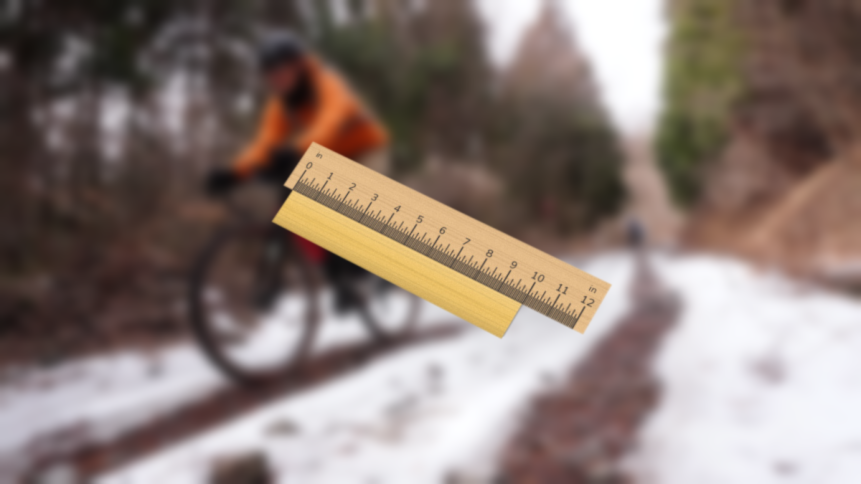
10 in
